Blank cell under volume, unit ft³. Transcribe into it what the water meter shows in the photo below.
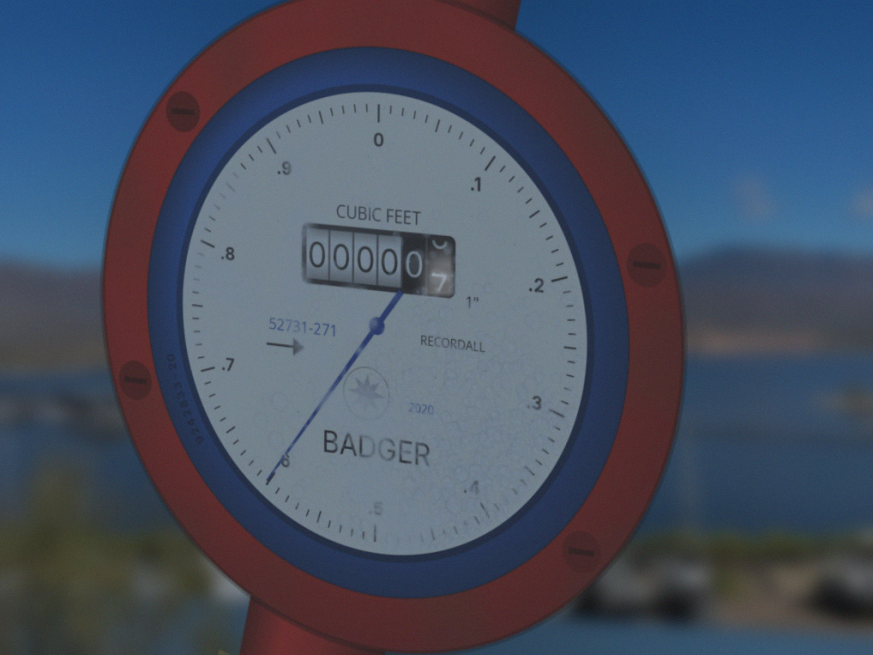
6.60 ft³
